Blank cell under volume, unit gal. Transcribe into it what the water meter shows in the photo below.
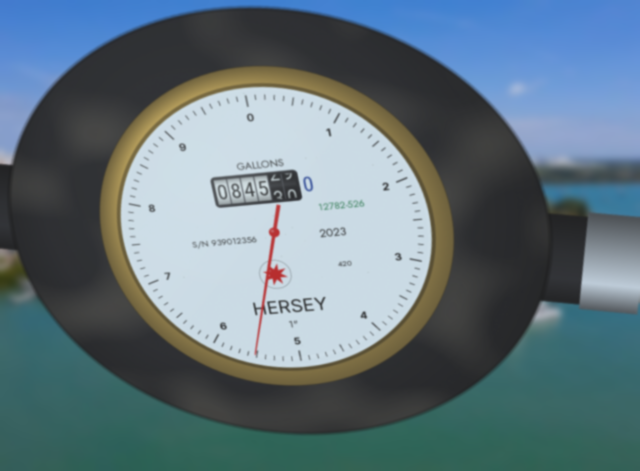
845295.5 gal
